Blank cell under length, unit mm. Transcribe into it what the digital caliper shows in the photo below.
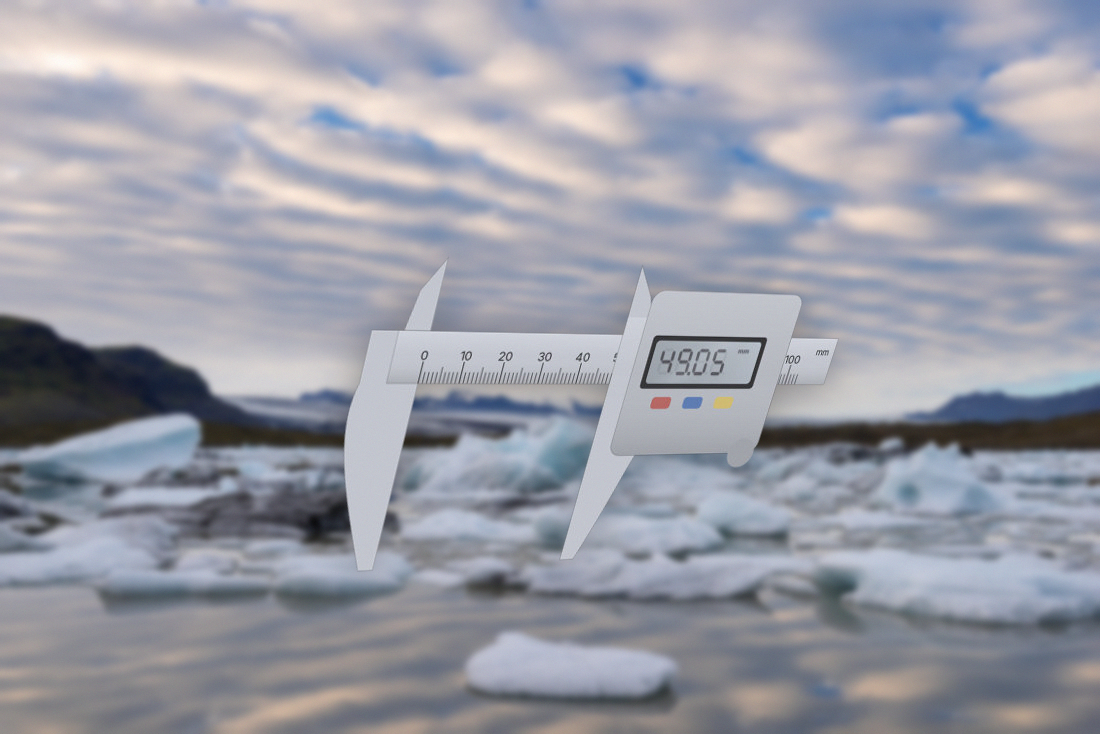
49.05 mm
